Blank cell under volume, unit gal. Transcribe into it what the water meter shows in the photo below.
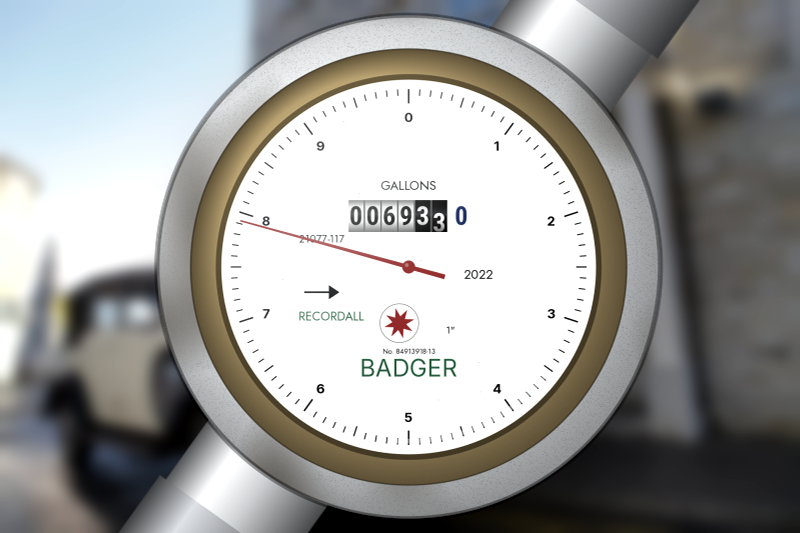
69327.9 gal
